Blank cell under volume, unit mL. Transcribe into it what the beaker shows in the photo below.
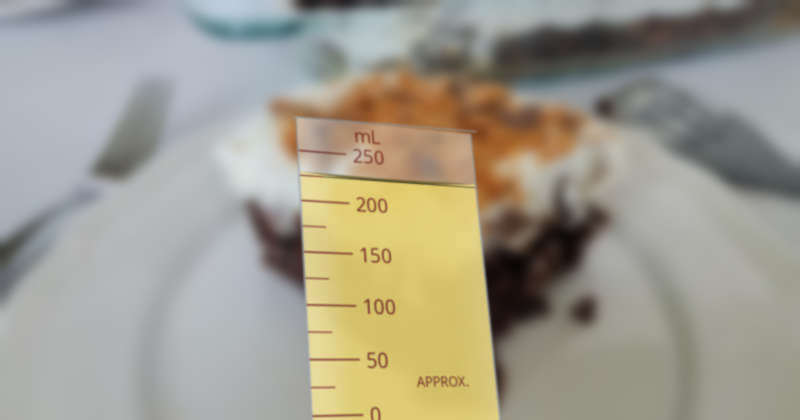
225 mL
